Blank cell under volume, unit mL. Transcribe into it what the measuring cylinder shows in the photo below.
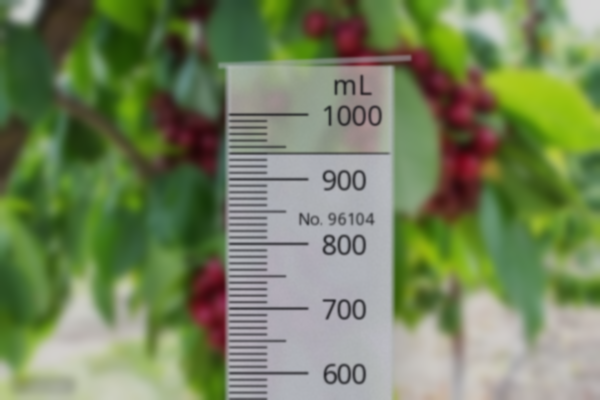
940 mL
